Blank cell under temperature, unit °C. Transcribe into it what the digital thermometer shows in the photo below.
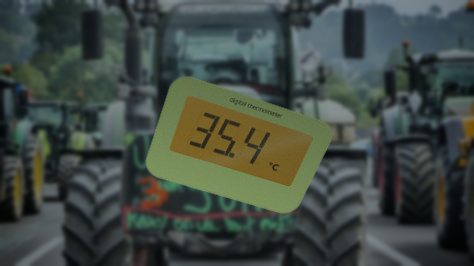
35.4 °C
